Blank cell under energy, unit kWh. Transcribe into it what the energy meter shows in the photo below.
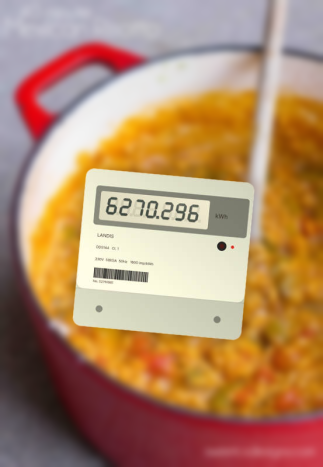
6270.296 kWh
